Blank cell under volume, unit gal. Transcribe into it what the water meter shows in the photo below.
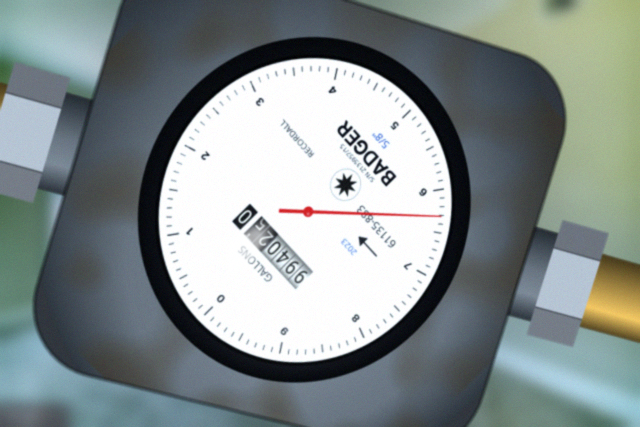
9940246.3 gal
